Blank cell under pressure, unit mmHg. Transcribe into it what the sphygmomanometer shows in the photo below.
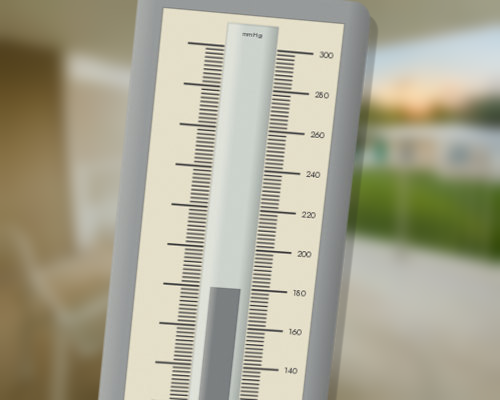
180 mmHg
